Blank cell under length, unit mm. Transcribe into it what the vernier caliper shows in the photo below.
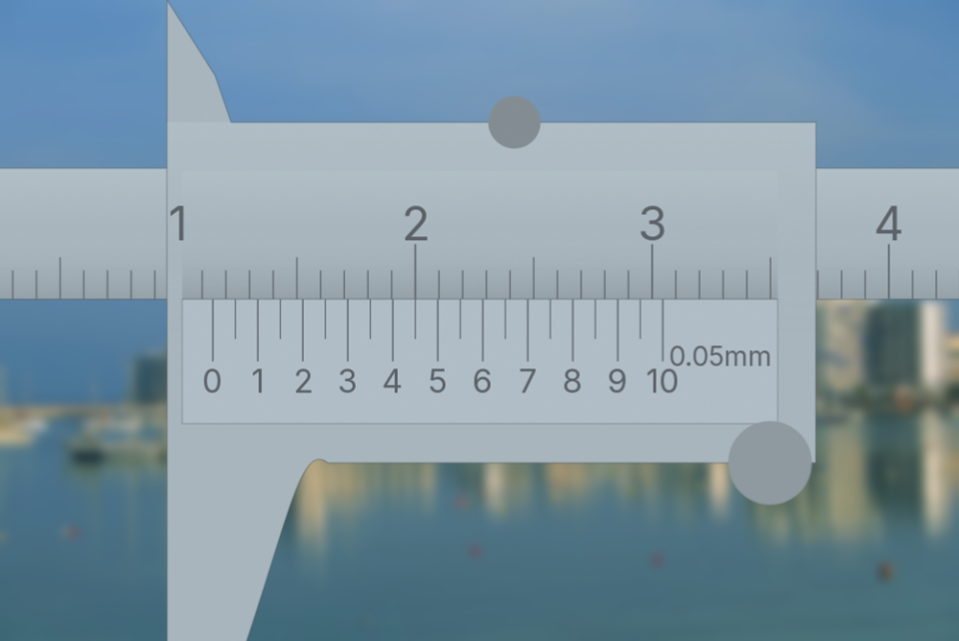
11.45 mm
